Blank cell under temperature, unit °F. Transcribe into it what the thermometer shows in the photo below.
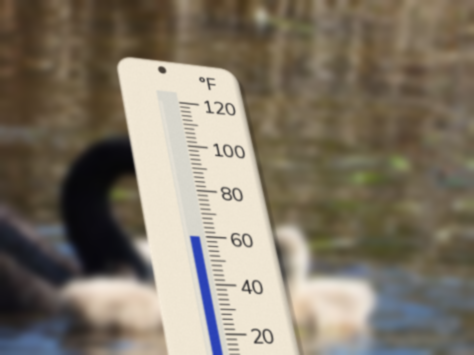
60 °F
